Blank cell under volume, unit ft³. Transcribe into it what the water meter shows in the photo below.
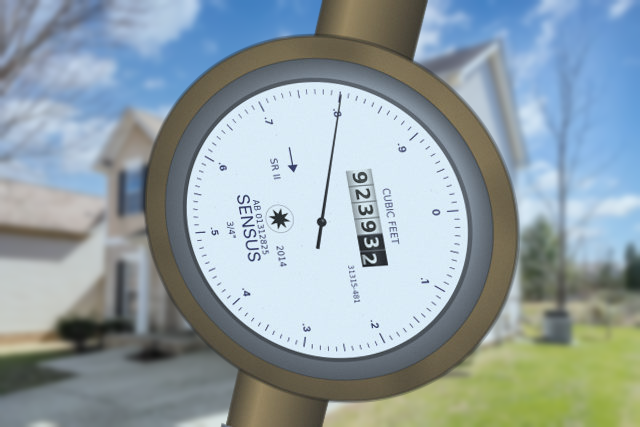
923931.80 ft³
